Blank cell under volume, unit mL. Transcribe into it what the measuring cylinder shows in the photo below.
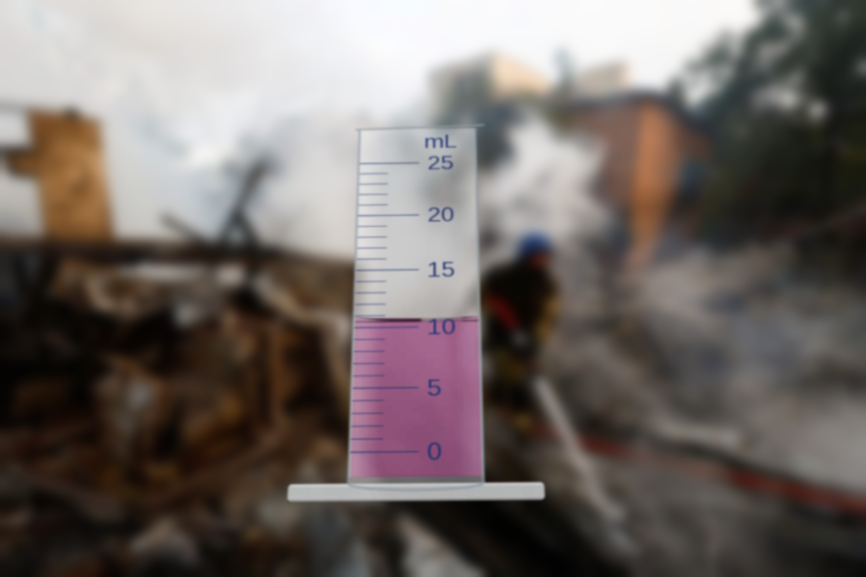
10.5 mL
